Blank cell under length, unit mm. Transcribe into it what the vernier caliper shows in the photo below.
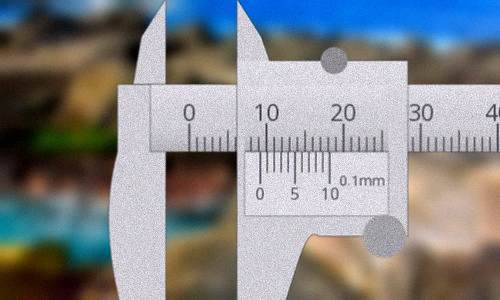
9.2 mm
